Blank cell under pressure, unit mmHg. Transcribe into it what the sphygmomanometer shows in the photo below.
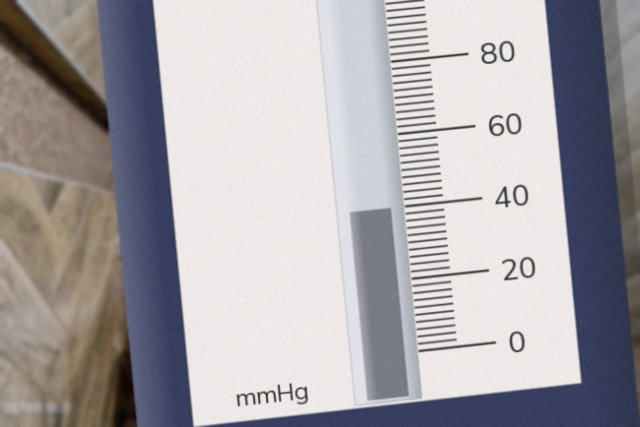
40 mmHg
